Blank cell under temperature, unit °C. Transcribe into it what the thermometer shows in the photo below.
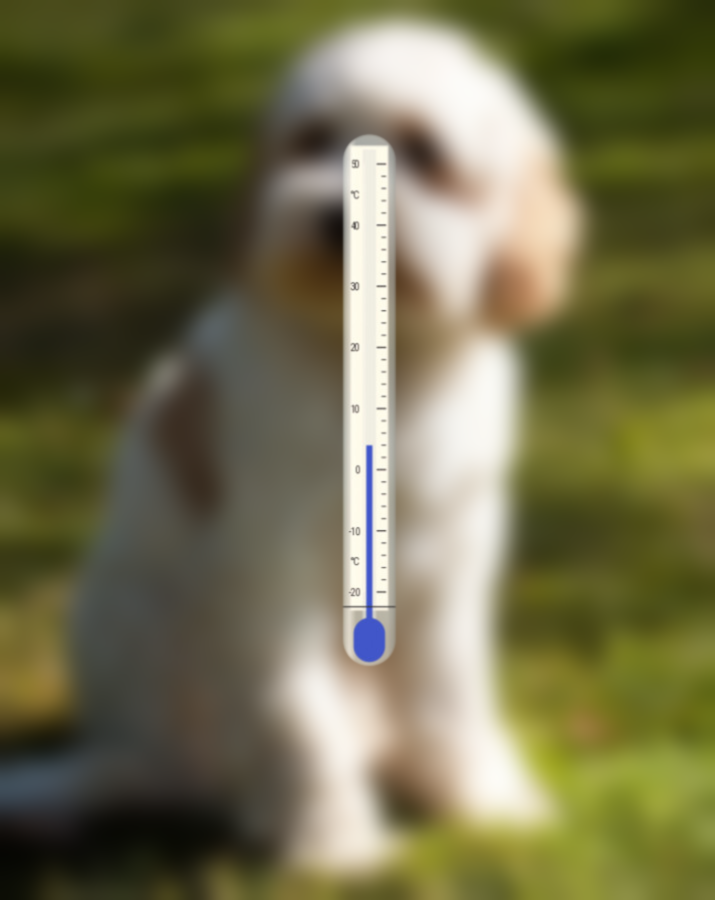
4 °C
